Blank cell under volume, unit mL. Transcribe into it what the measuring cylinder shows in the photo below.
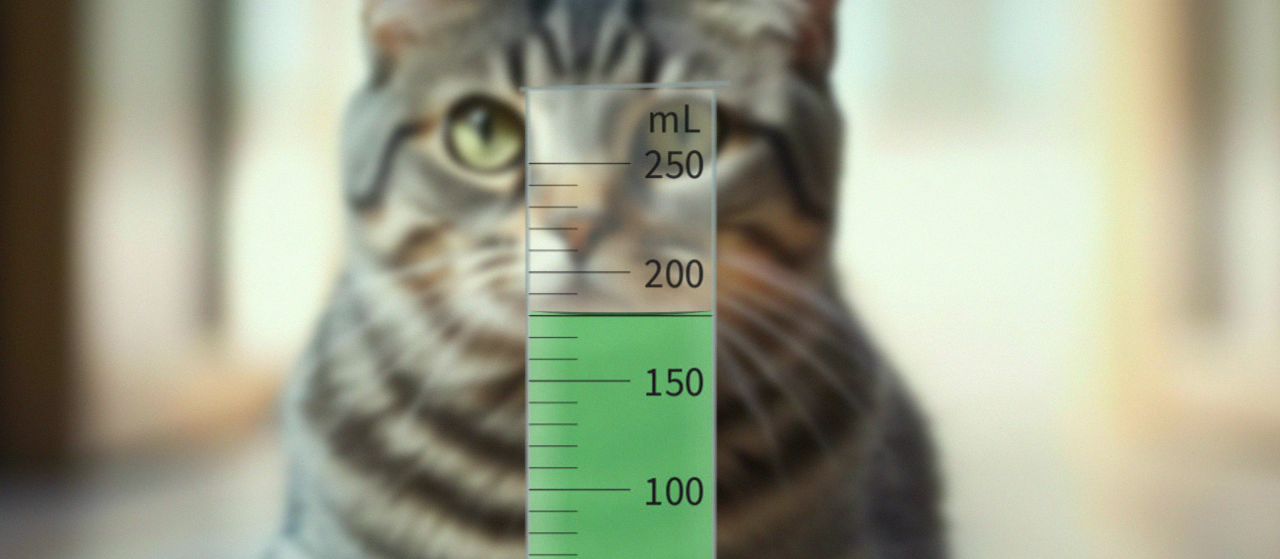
180 mL
